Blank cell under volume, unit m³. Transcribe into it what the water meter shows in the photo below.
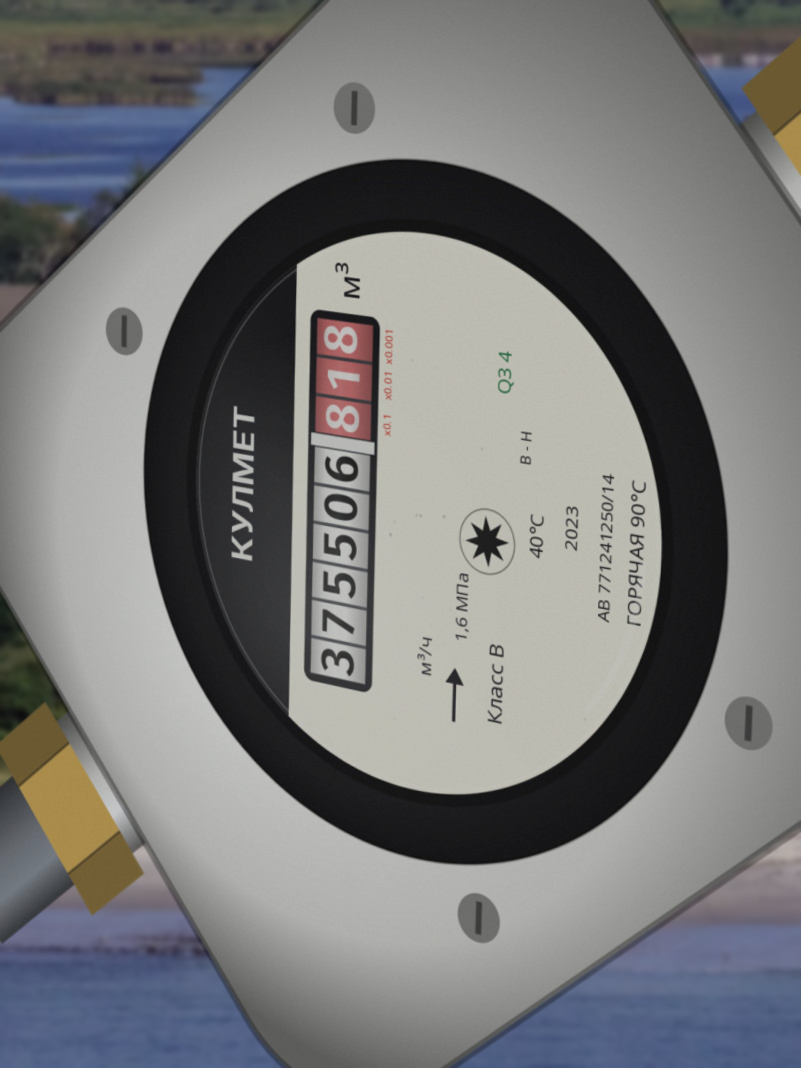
375506.818 m³
